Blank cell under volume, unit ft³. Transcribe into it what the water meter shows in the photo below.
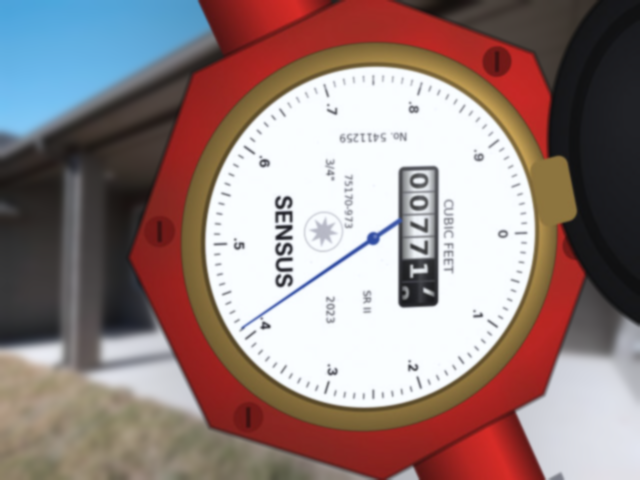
7717.41 ft³
